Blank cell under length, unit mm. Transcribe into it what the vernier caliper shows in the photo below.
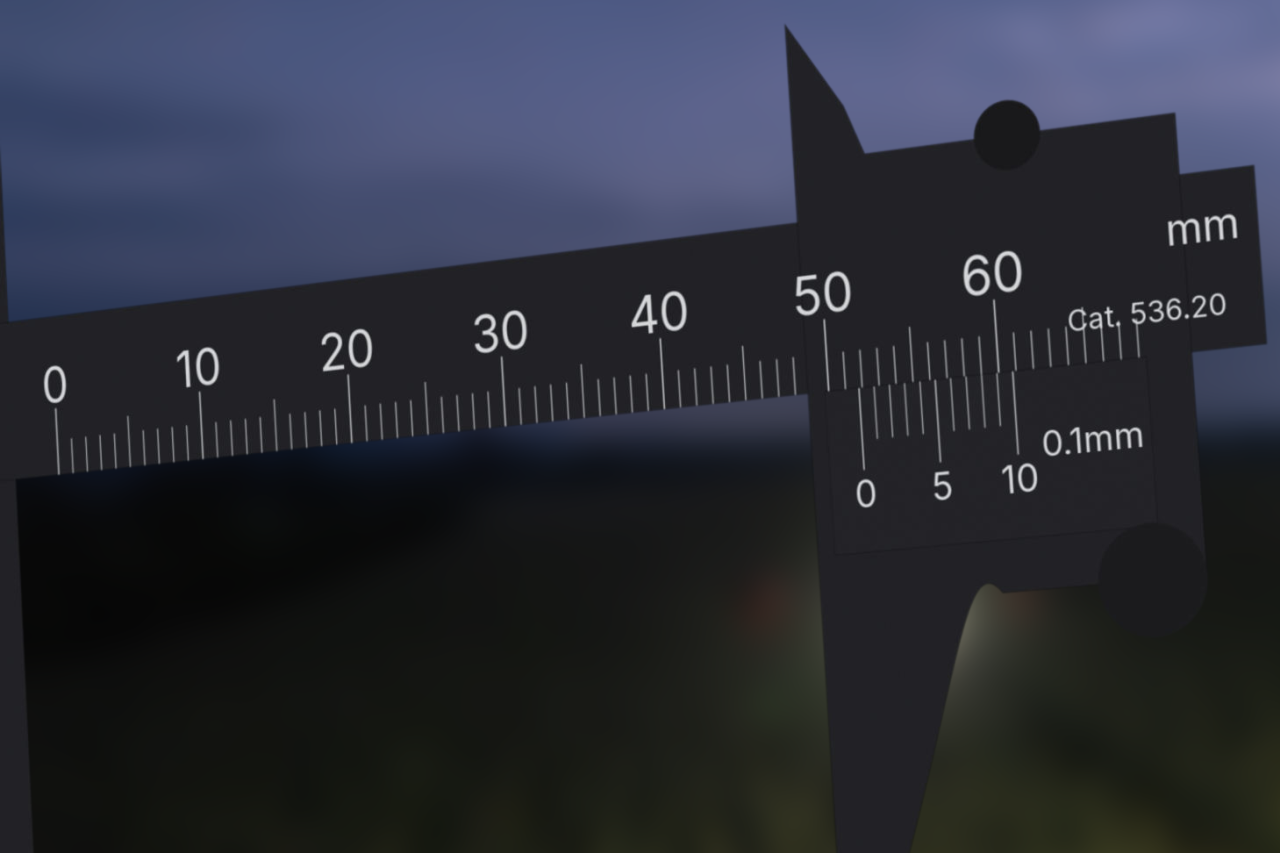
51.8 mm
